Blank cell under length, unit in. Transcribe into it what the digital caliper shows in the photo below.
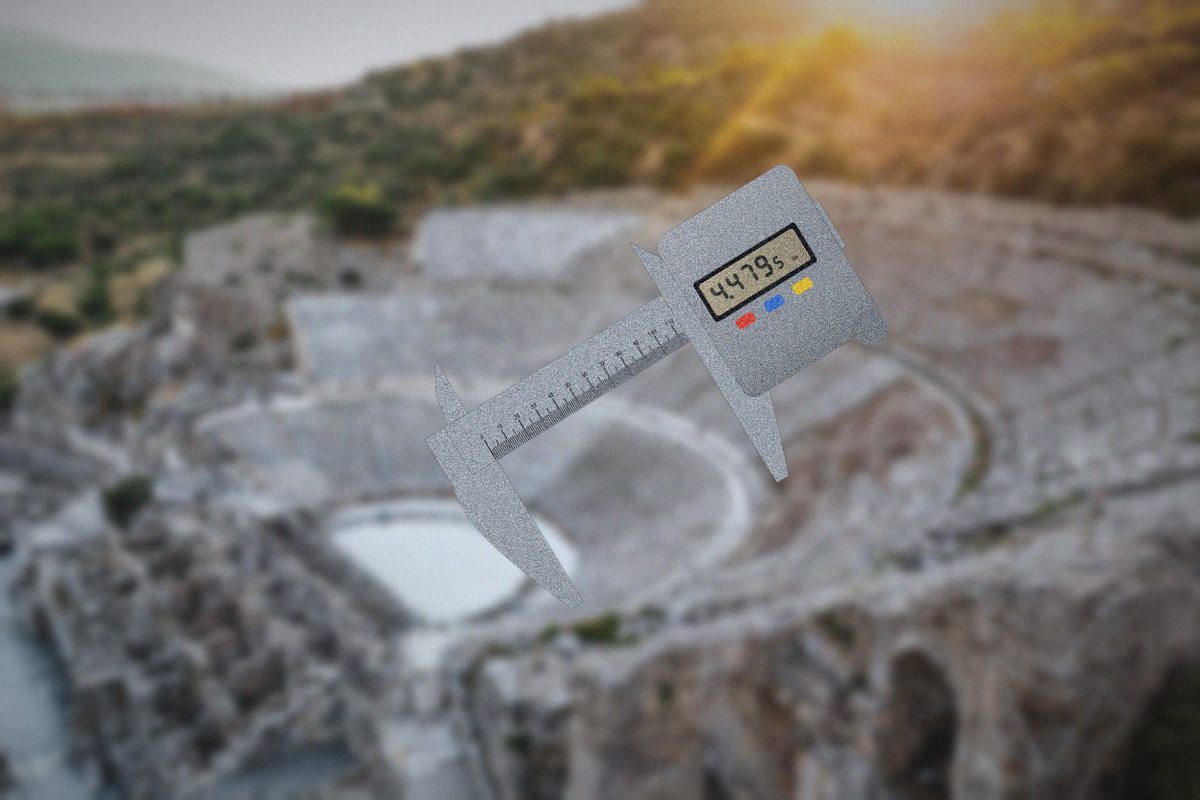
4.4795 in
